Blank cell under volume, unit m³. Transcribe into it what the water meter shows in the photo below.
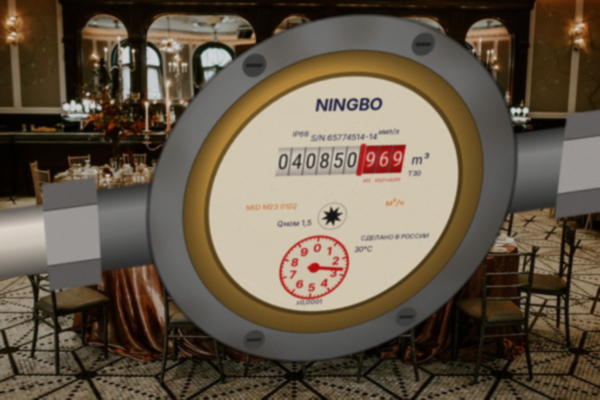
40850.9692 m³
